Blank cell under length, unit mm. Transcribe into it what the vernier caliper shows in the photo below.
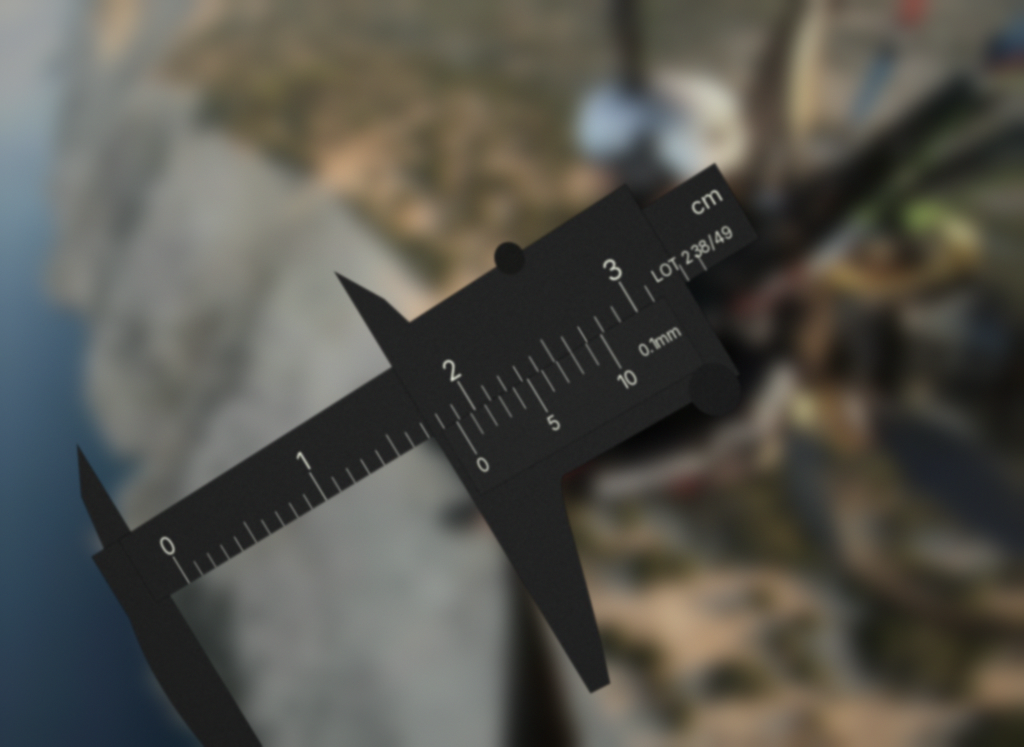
18.8 mm
